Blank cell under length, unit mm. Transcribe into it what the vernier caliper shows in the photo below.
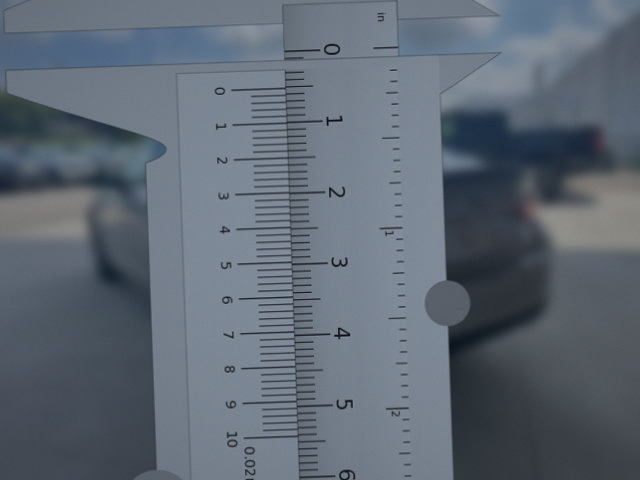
5.2 mm
